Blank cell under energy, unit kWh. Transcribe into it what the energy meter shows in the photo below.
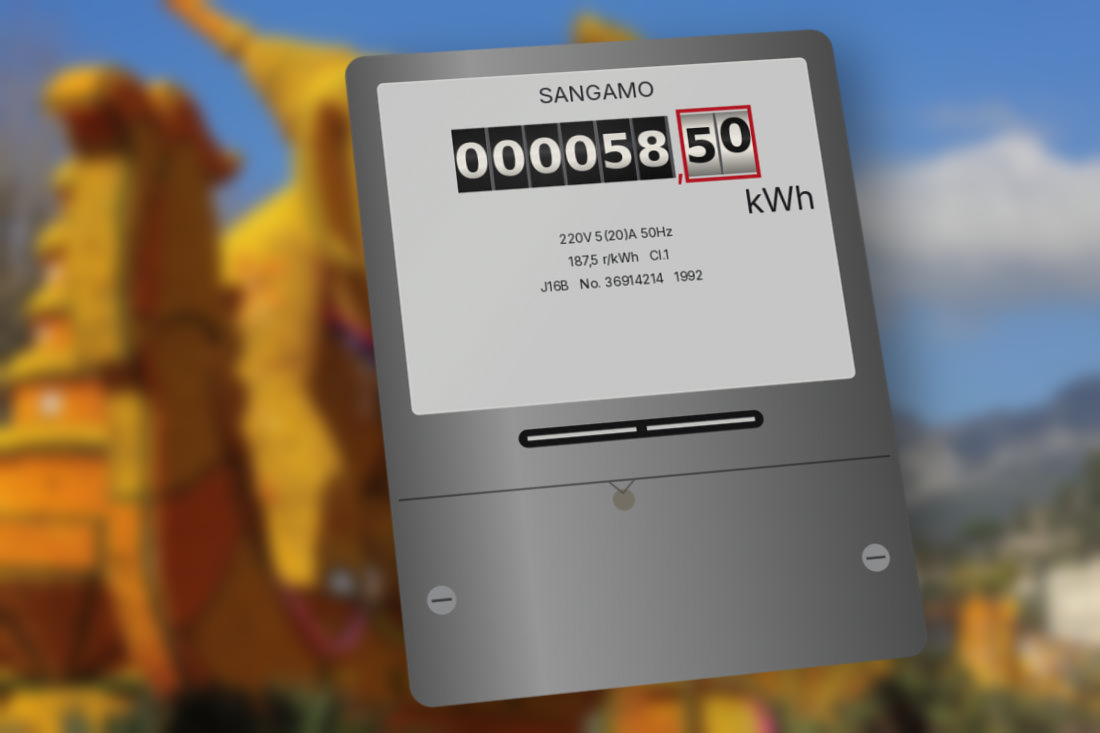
58.50 kWh
